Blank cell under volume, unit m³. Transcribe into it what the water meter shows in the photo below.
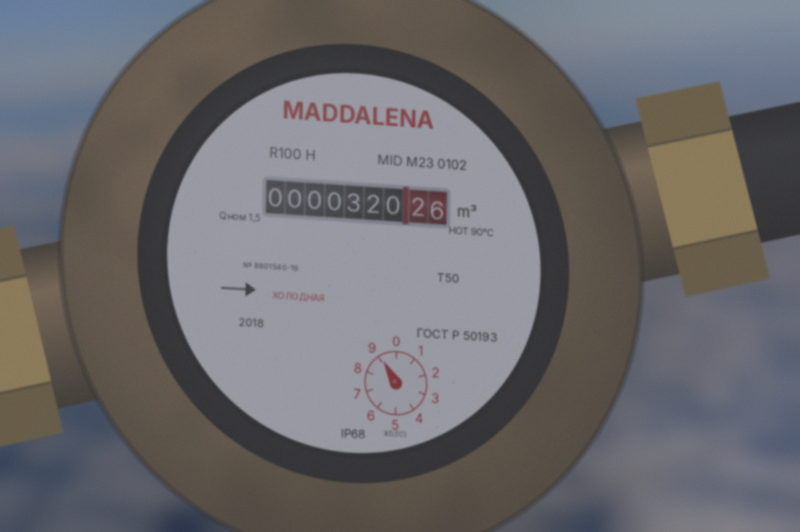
320.259 m³
